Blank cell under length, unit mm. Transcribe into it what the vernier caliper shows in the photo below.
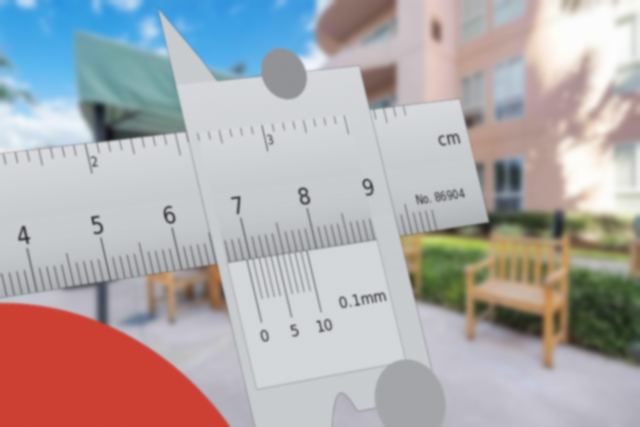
69.5 mm
